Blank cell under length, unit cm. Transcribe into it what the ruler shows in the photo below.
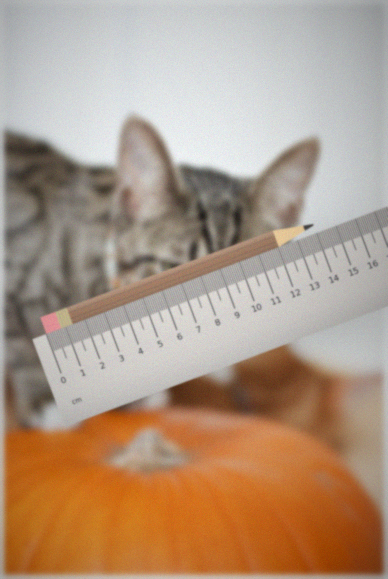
14 cm
